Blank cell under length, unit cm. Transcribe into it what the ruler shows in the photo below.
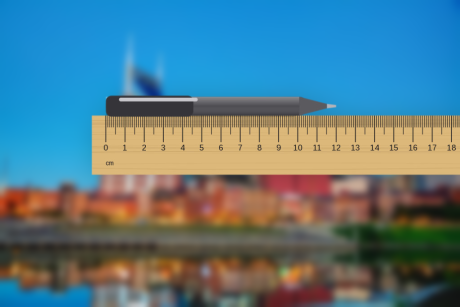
12 cm
